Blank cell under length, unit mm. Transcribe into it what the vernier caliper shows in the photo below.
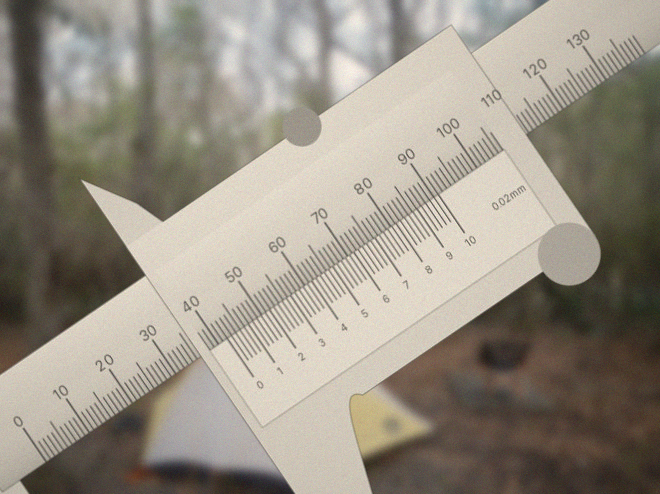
42.0 mm
